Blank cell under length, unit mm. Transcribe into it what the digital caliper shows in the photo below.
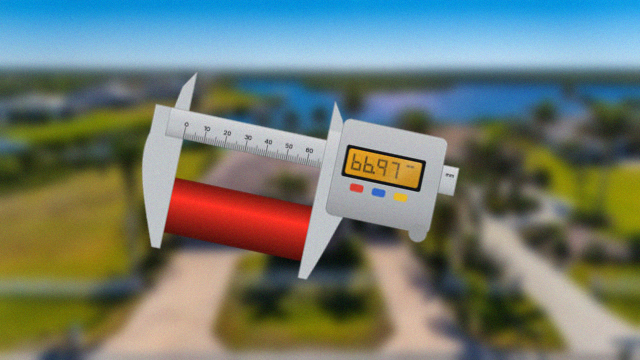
66.97 mm
